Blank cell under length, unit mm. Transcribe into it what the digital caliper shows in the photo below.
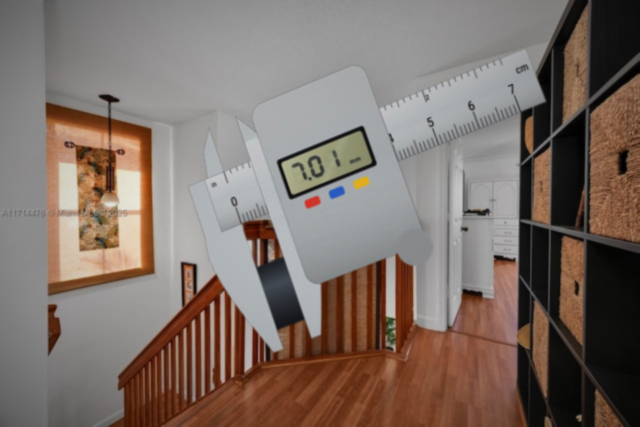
7.01 mm
